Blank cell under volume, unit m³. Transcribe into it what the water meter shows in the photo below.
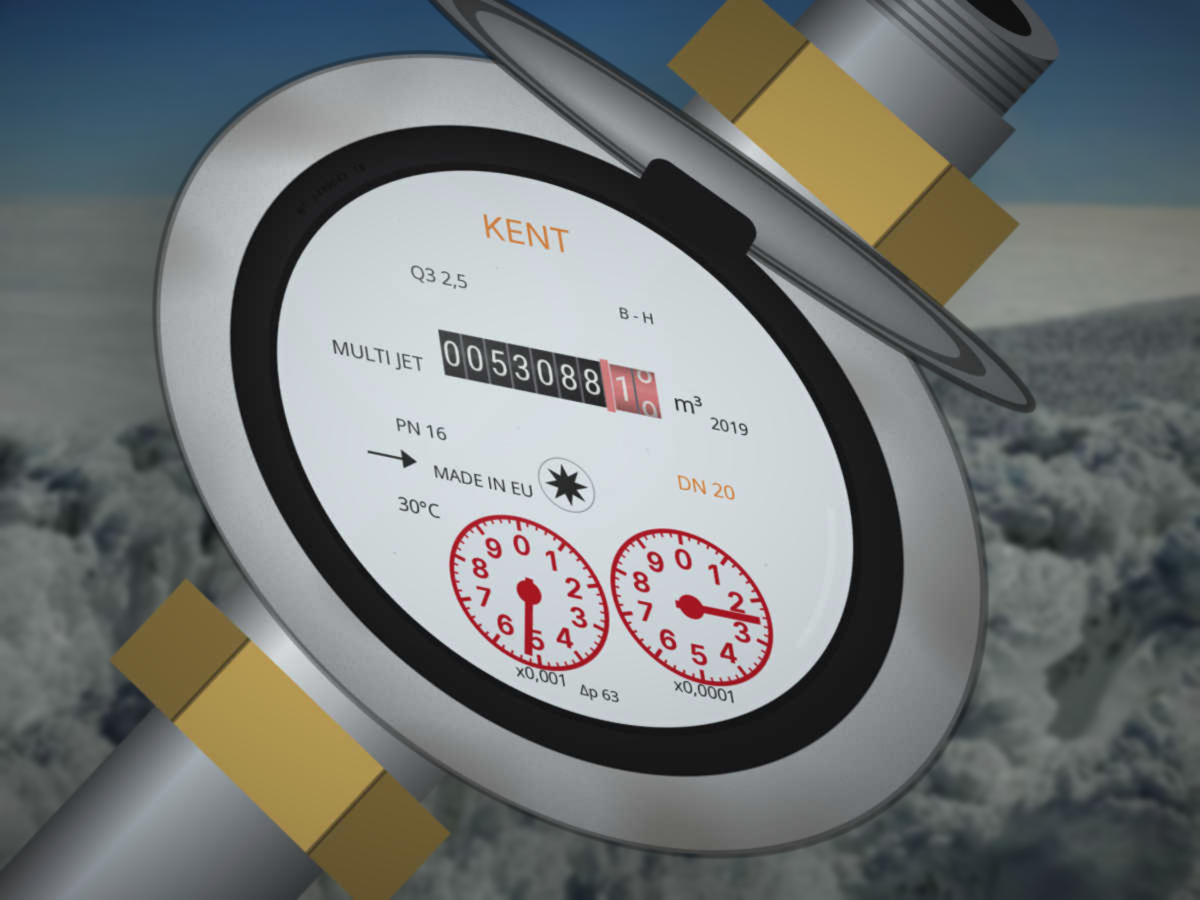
53088.1852 m³
